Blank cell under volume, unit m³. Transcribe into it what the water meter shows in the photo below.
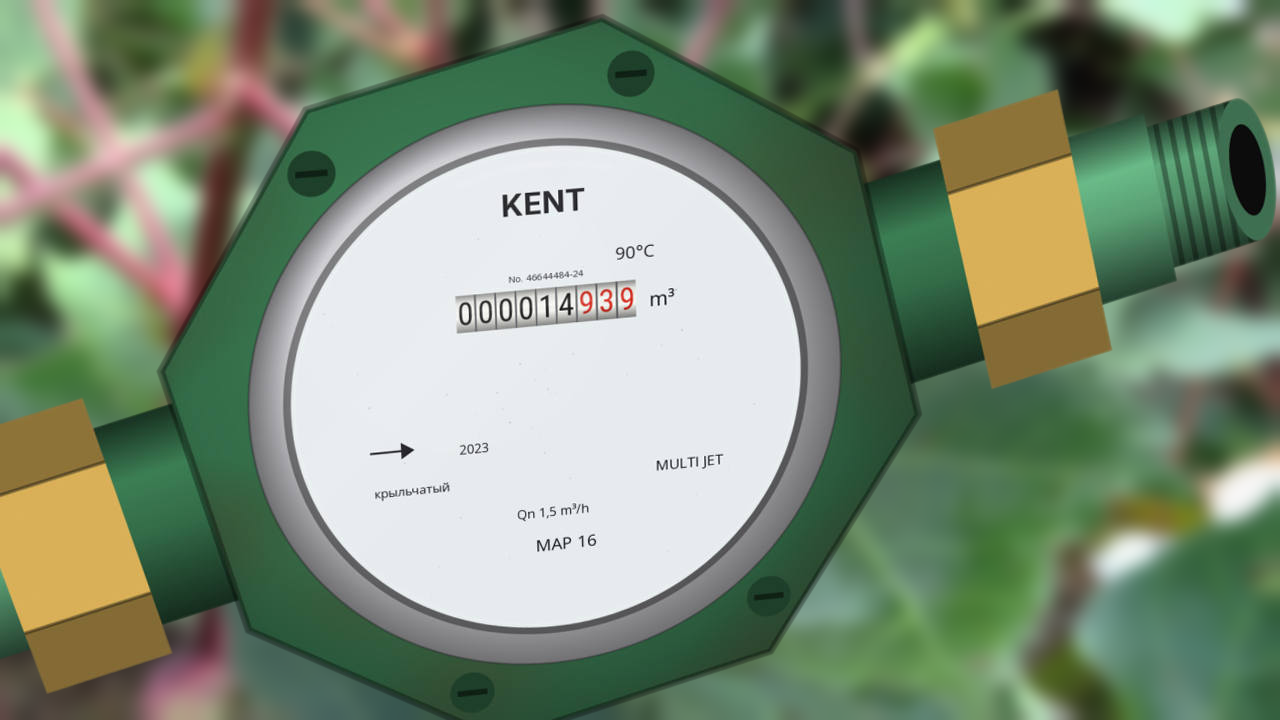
14.939 m³
